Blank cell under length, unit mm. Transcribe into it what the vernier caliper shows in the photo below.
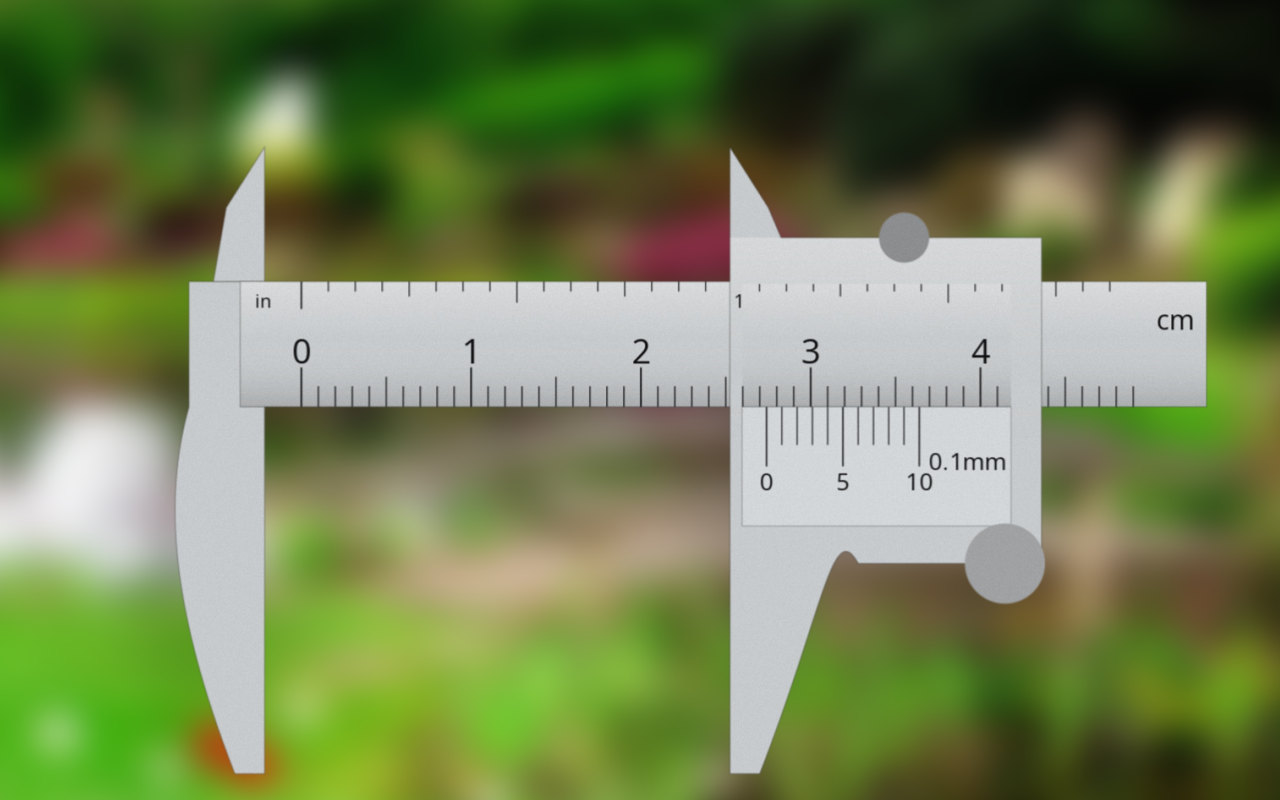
27.4 mm
